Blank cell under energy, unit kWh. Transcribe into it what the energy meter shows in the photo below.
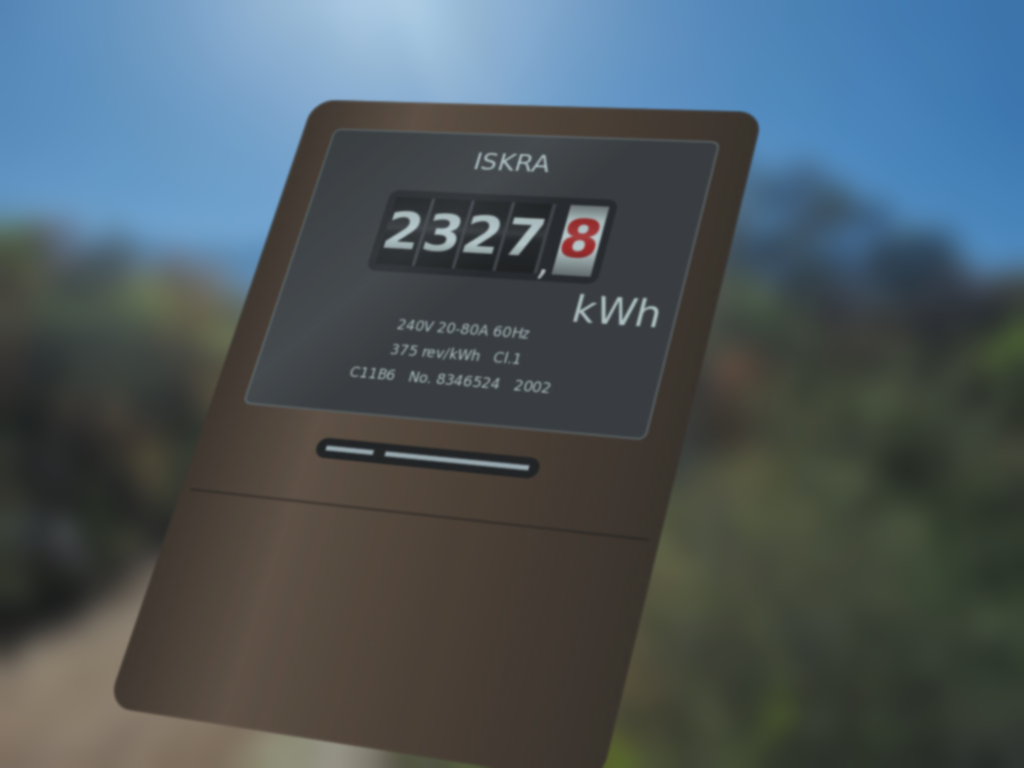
2327.8 kWh
